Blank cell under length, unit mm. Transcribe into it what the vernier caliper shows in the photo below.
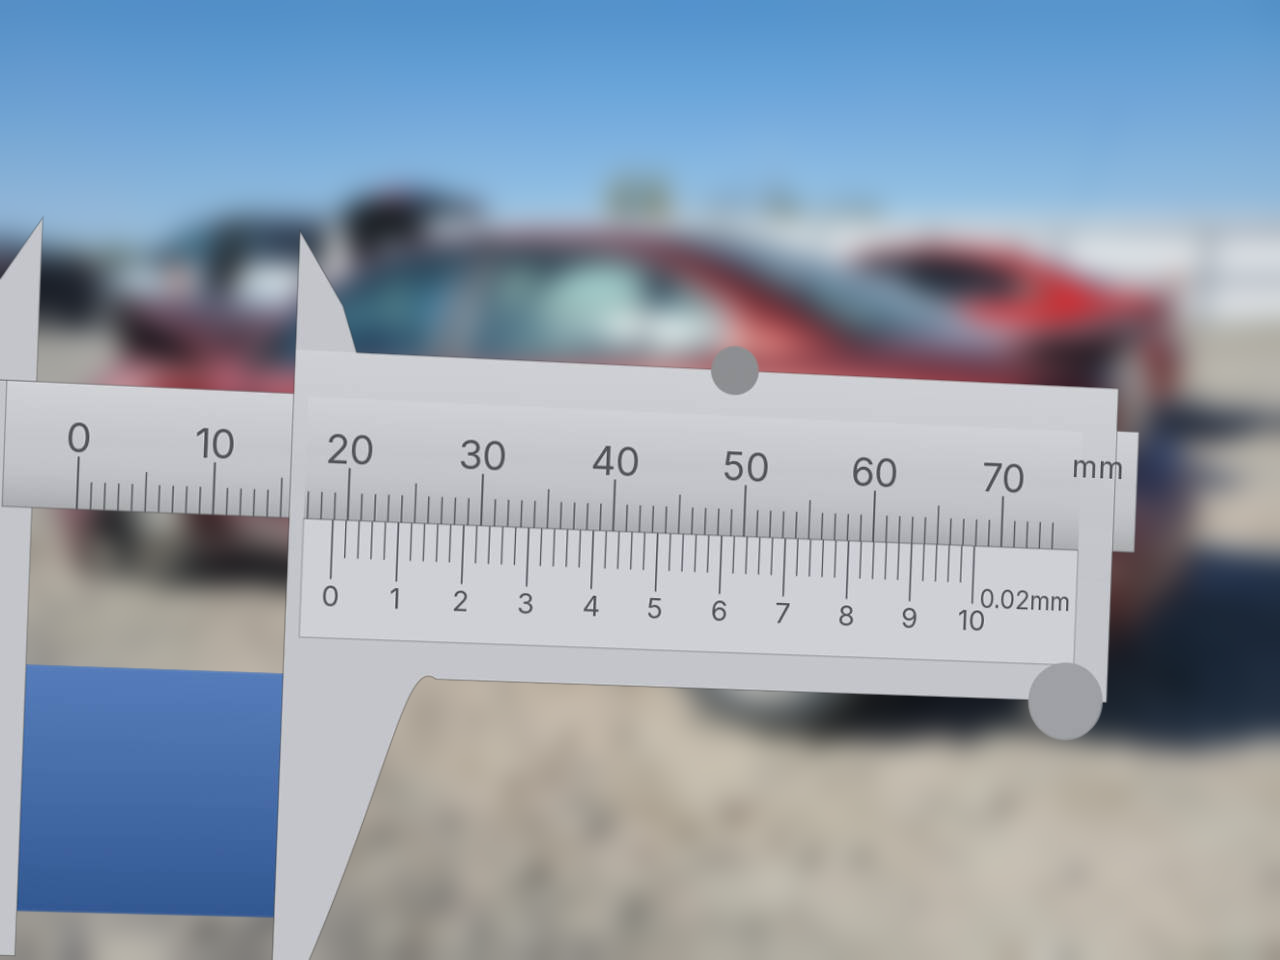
18.9 mm
